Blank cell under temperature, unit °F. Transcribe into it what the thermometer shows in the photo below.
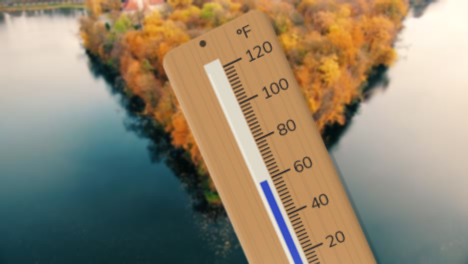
60 °F
